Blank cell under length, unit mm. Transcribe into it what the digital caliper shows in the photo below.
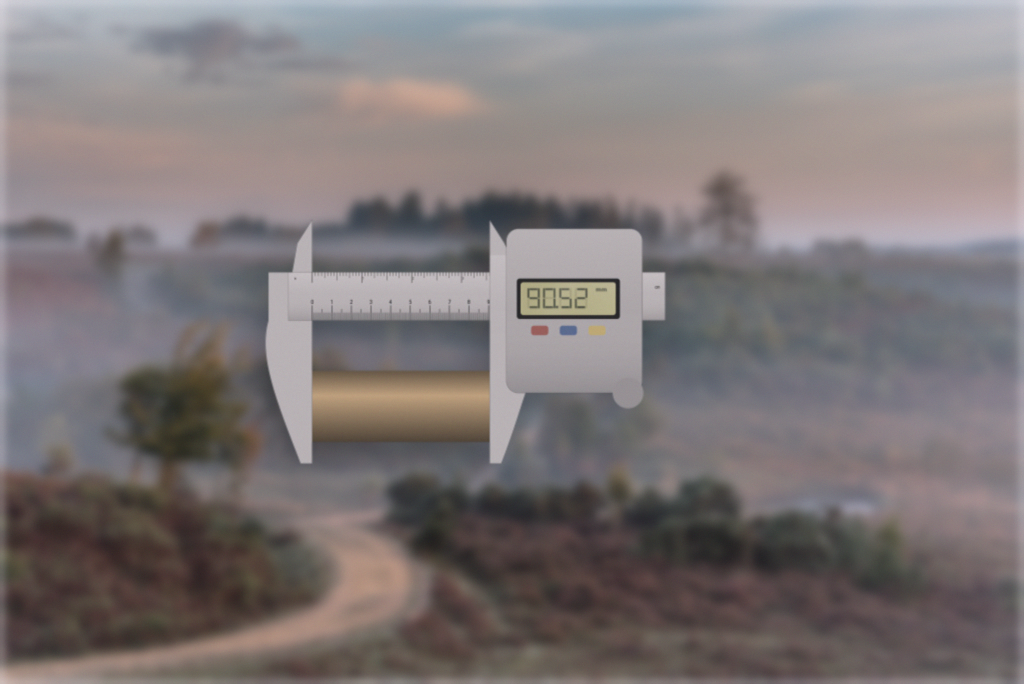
90.52 mm
